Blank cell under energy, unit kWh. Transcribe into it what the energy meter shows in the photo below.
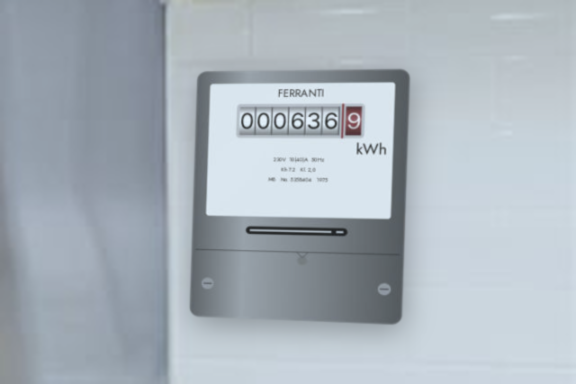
636.9 kWh
